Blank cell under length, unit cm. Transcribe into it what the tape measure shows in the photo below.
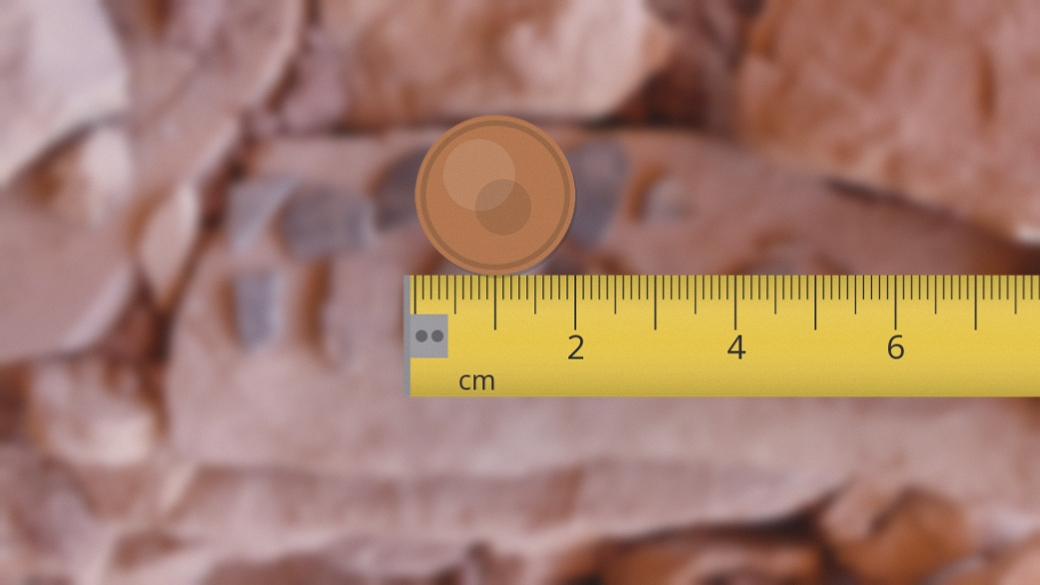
2 cm
